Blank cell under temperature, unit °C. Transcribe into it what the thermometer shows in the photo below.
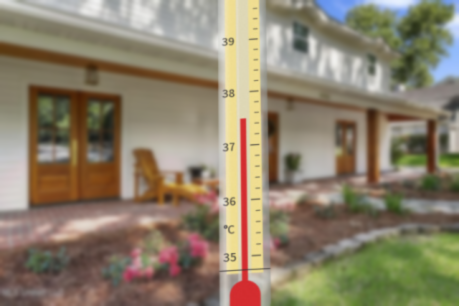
37.5 °C
